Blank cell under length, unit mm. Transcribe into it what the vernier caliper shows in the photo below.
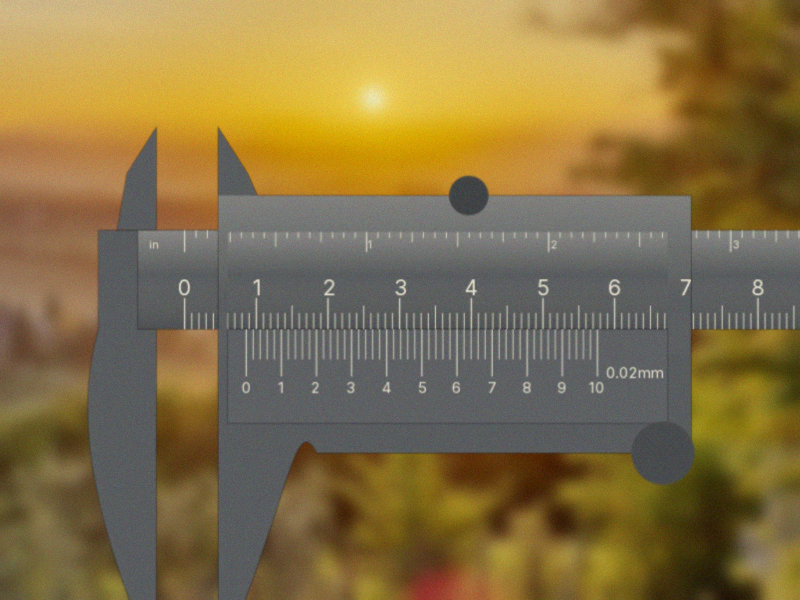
8.6 mm
